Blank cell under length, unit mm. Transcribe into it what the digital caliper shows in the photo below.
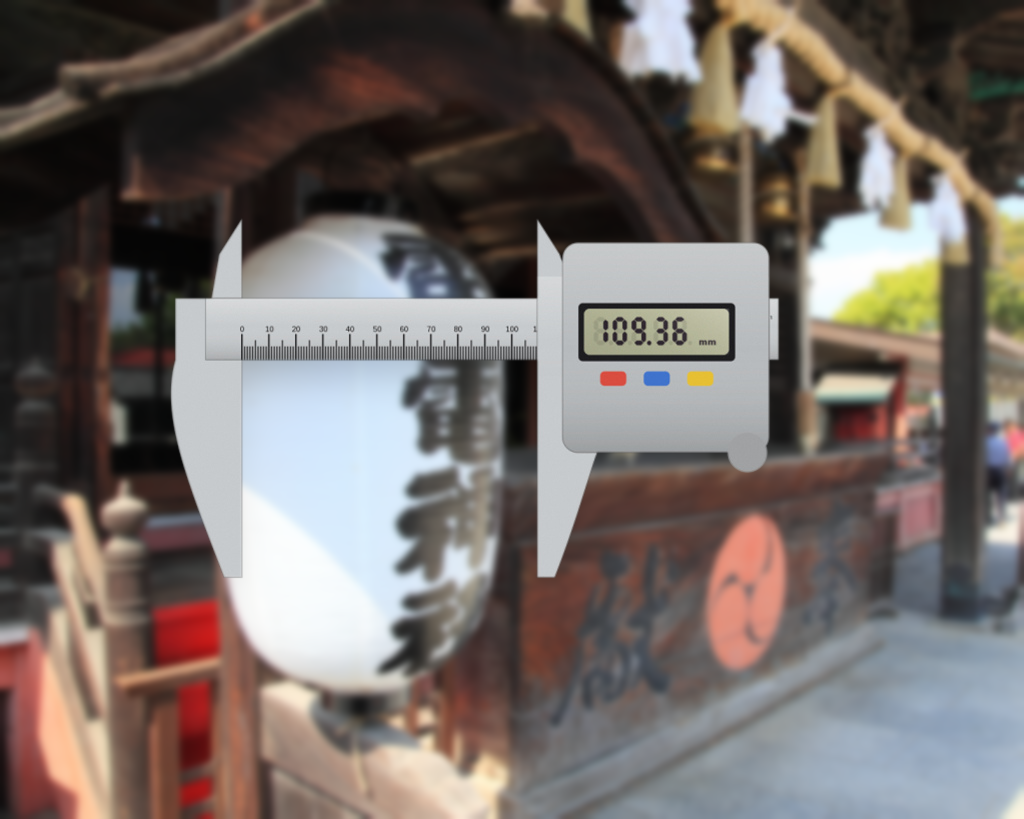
109.36 mm
